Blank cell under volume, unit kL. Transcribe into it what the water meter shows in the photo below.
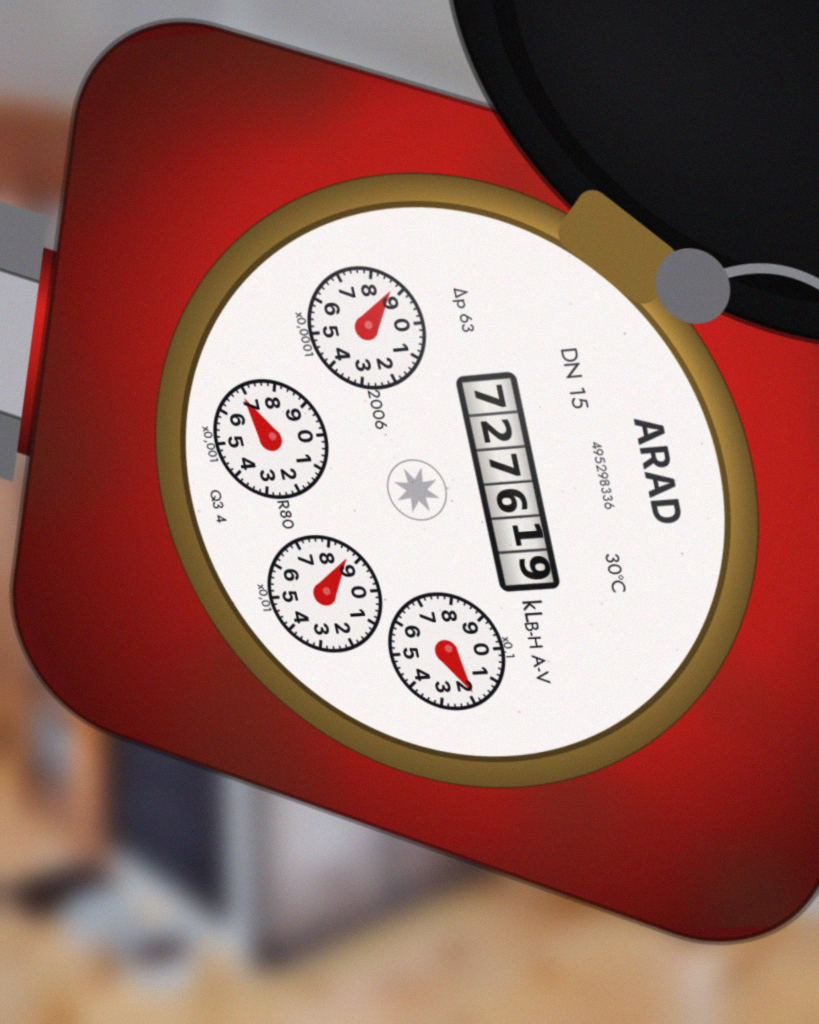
727619.1868 kL
